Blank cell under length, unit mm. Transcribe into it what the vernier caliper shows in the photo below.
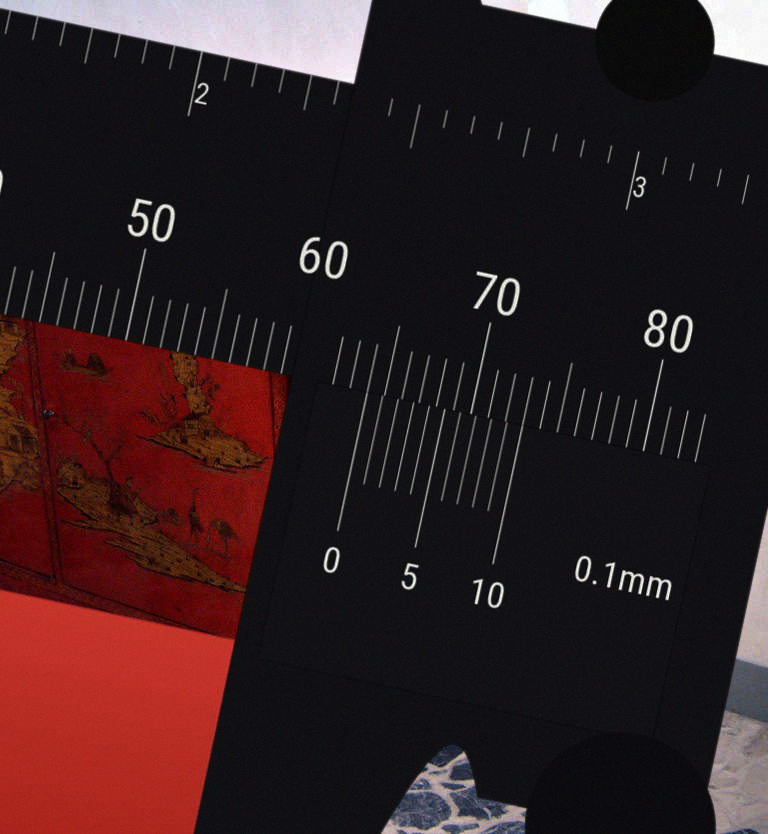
64.0 mm
